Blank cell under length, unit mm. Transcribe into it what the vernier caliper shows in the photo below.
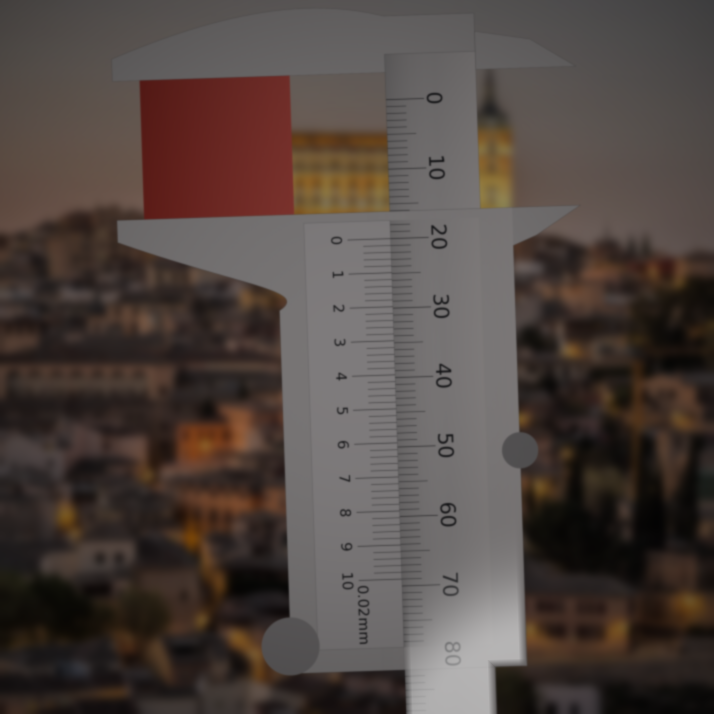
20.0 mm
